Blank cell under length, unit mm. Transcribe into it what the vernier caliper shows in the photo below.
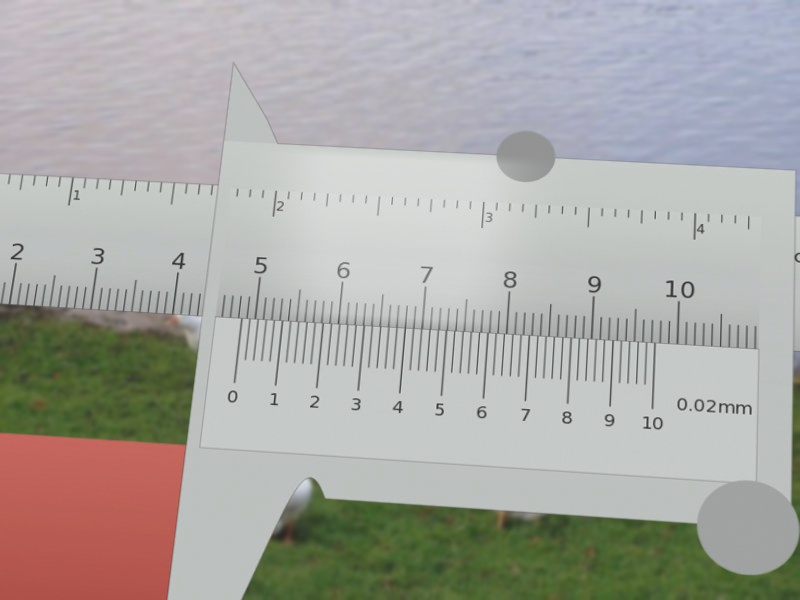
48.4 mm
